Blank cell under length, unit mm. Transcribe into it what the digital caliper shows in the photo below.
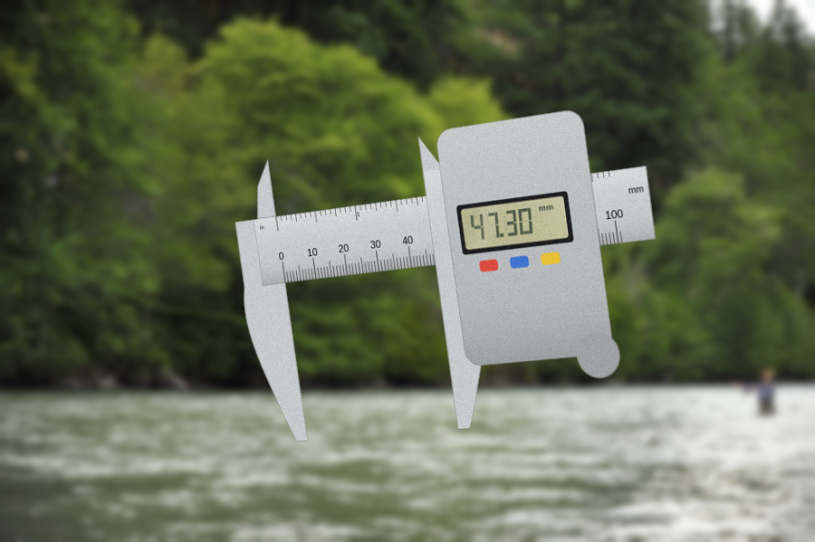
47.30 mm
